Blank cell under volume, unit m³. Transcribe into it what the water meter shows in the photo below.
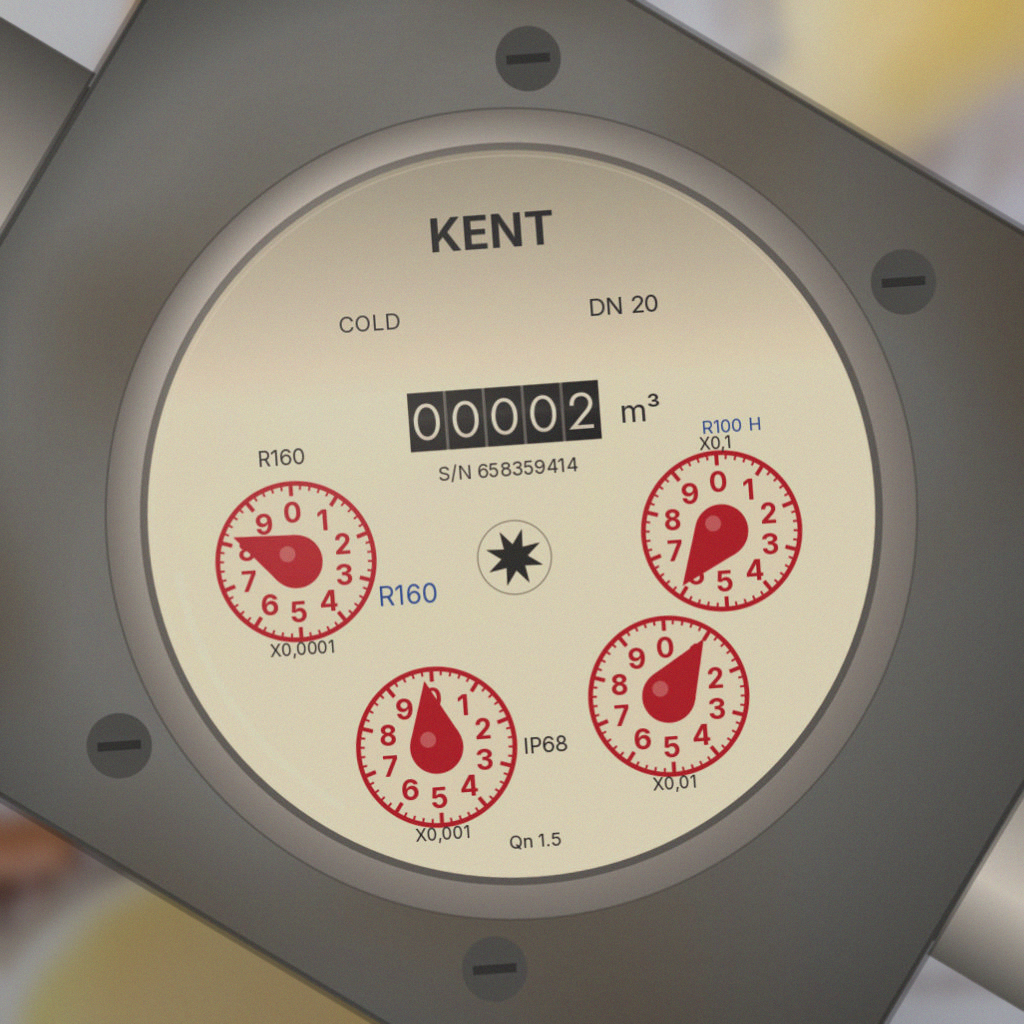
2.6098 m³
